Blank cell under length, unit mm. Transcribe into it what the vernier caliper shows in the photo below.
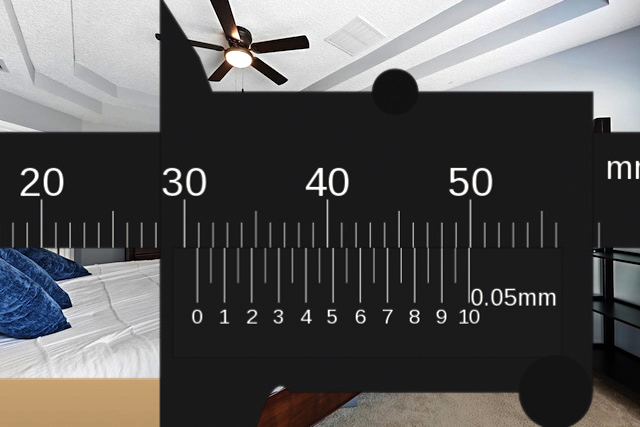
30.9 mm
